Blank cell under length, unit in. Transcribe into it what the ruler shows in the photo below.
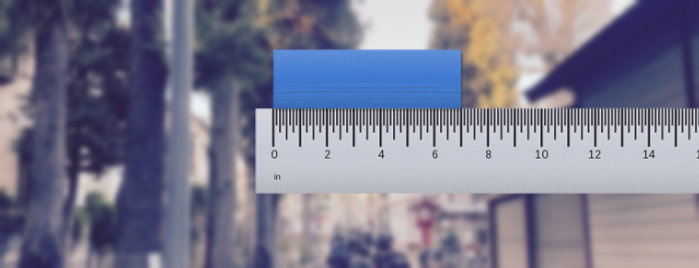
7 in
